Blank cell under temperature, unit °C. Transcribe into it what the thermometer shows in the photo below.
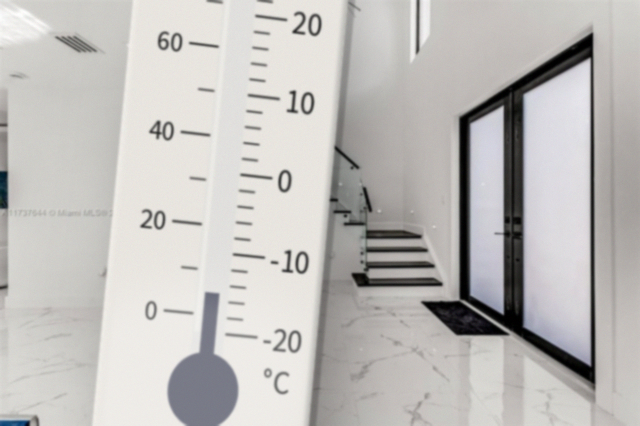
-15 °C
